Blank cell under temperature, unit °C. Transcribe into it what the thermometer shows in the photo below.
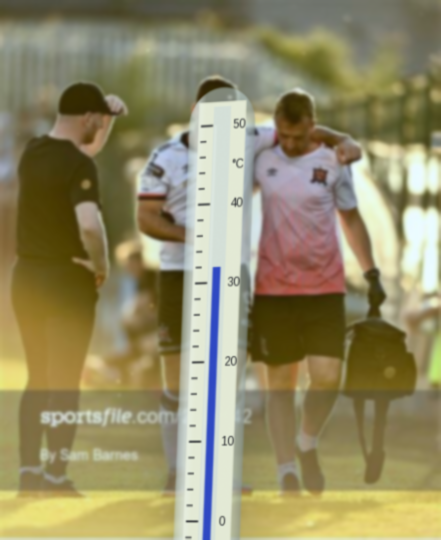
32 °C
